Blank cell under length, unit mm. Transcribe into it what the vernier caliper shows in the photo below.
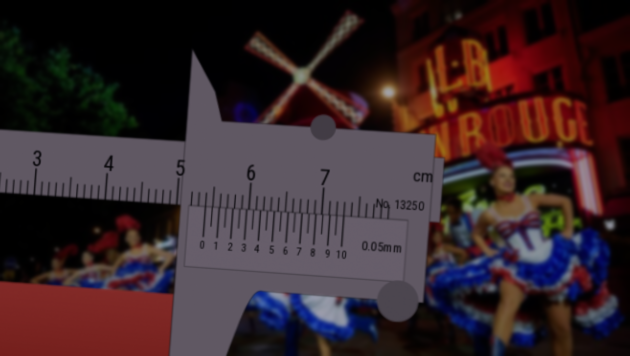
54.0 mm
